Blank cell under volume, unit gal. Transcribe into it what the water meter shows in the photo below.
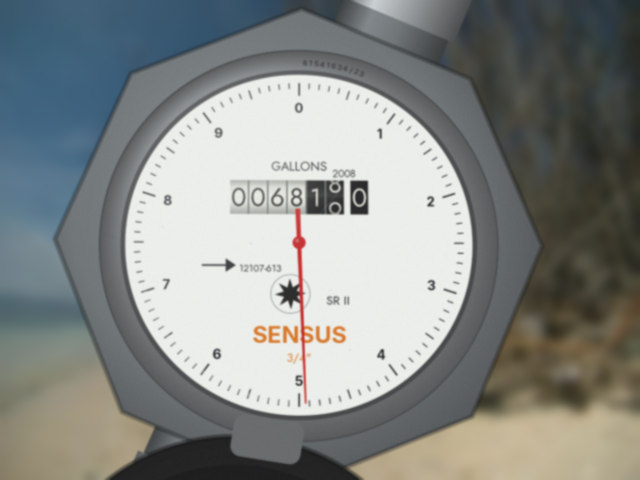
68184.9 gal
